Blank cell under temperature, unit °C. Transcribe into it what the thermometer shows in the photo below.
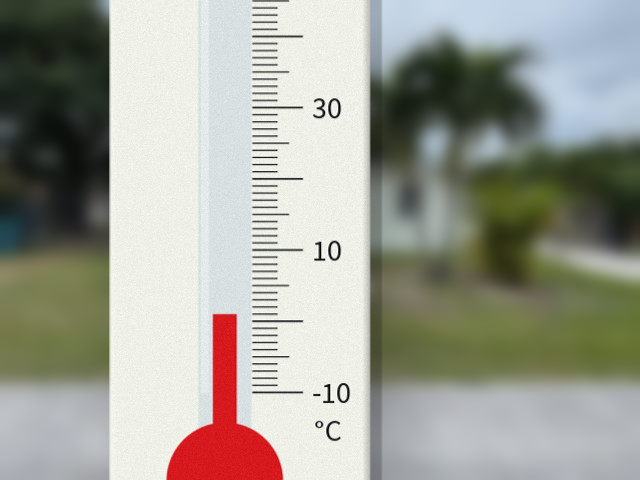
1 °C
